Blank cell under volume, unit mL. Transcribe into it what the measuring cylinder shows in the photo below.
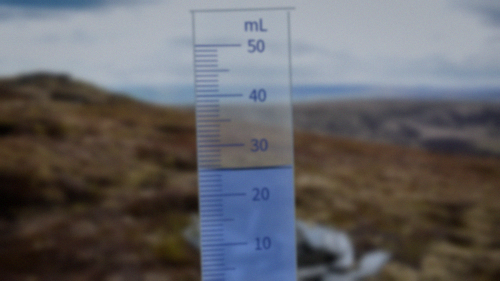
25 mL
